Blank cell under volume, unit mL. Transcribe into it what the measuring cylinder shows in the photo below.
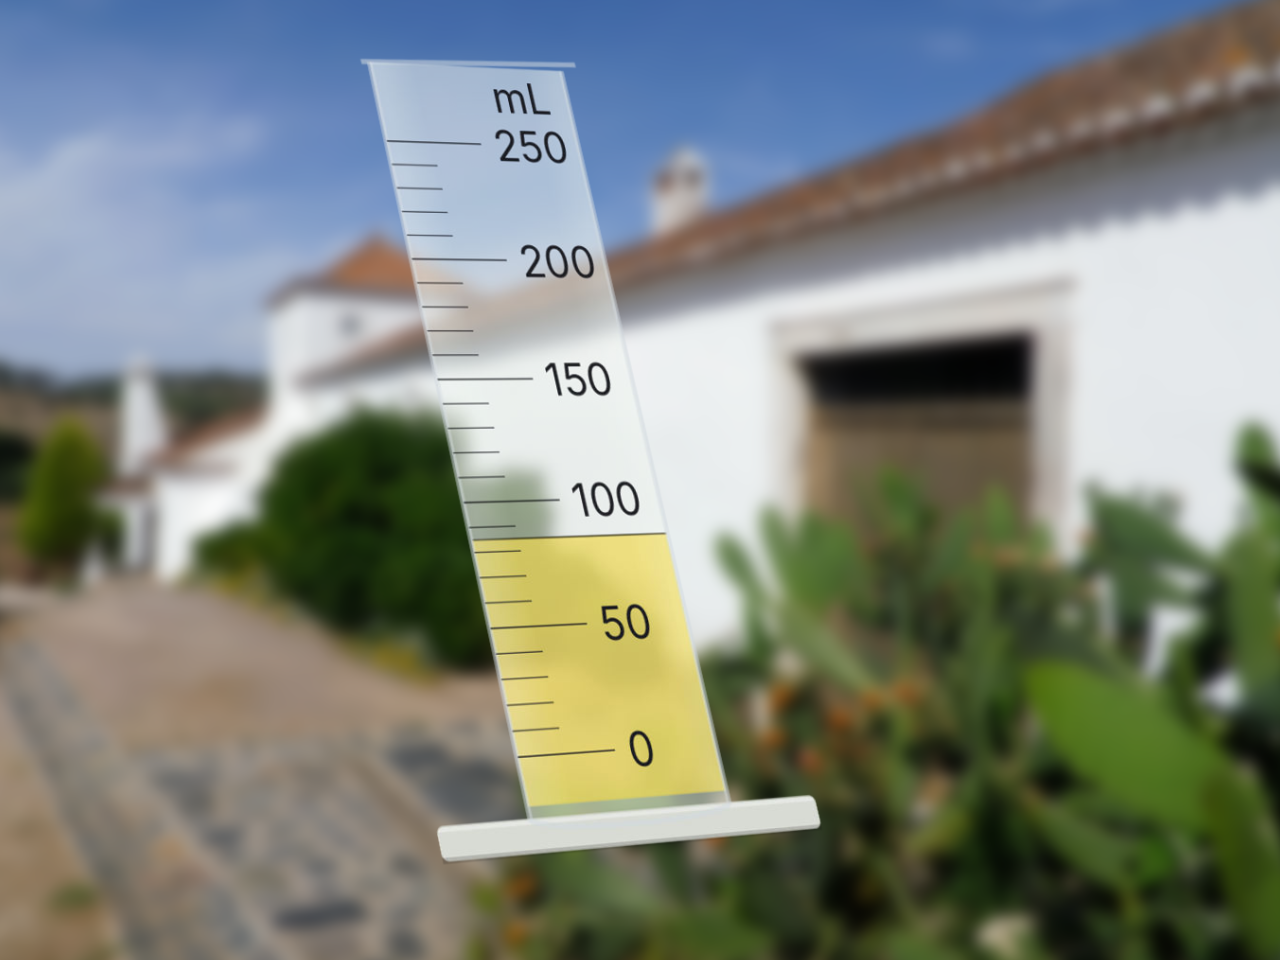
85 mL
